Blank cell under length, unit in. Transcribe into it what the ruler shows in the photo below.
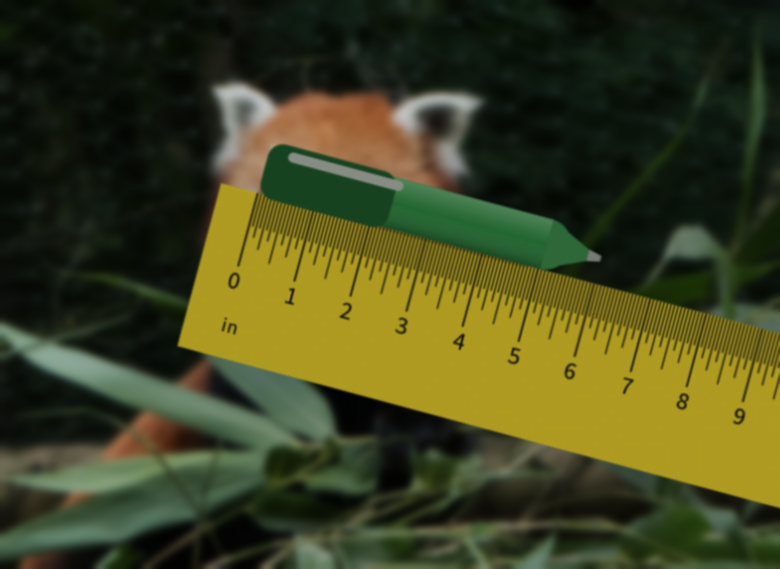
6 in
